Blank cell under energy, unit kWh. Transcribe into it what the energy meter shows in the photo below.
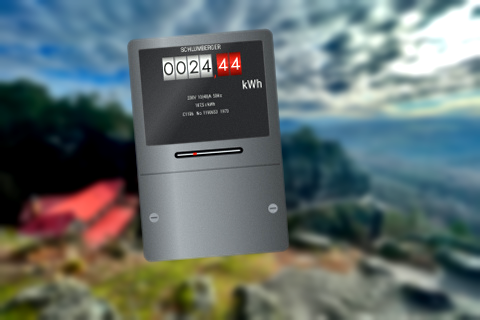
24.44 kWh
